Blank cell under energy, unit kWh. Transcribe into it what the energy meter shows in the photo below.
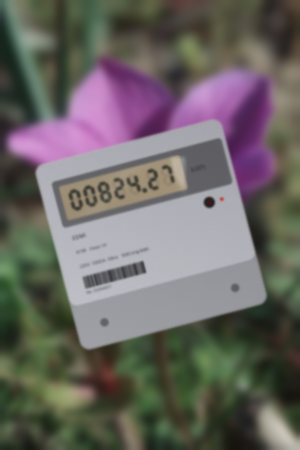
824.27 kWh
